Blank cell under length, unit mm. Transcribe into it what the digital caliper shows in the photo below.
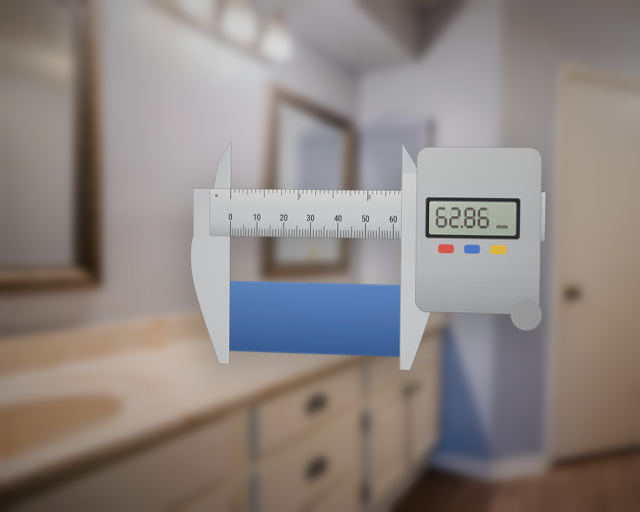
62.86 mm
